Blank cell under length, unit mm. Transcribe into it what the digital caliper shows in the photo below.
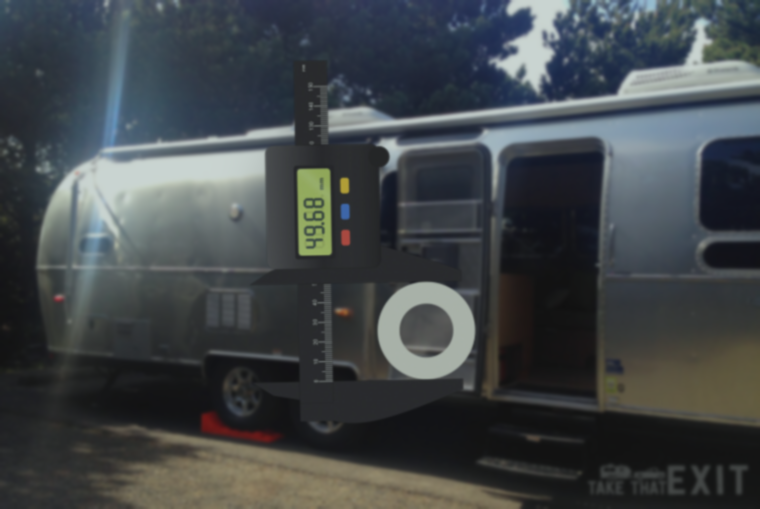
49.68 mm
